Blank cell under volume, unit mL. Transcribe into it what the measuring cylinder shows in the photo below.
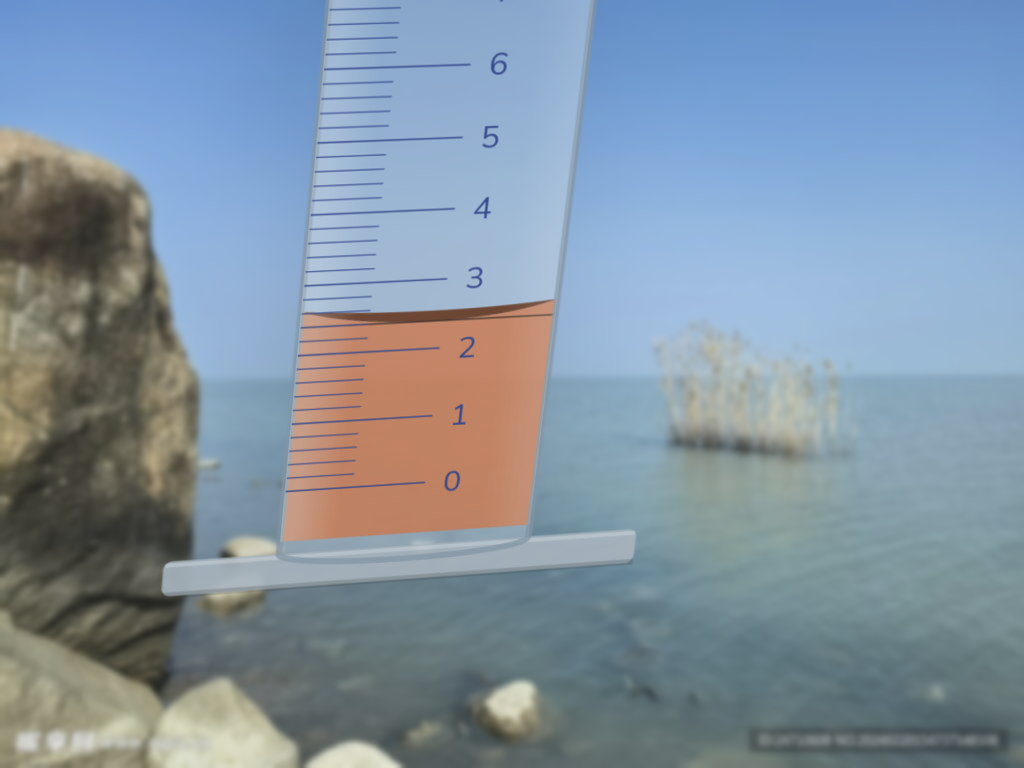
2.4 mL
